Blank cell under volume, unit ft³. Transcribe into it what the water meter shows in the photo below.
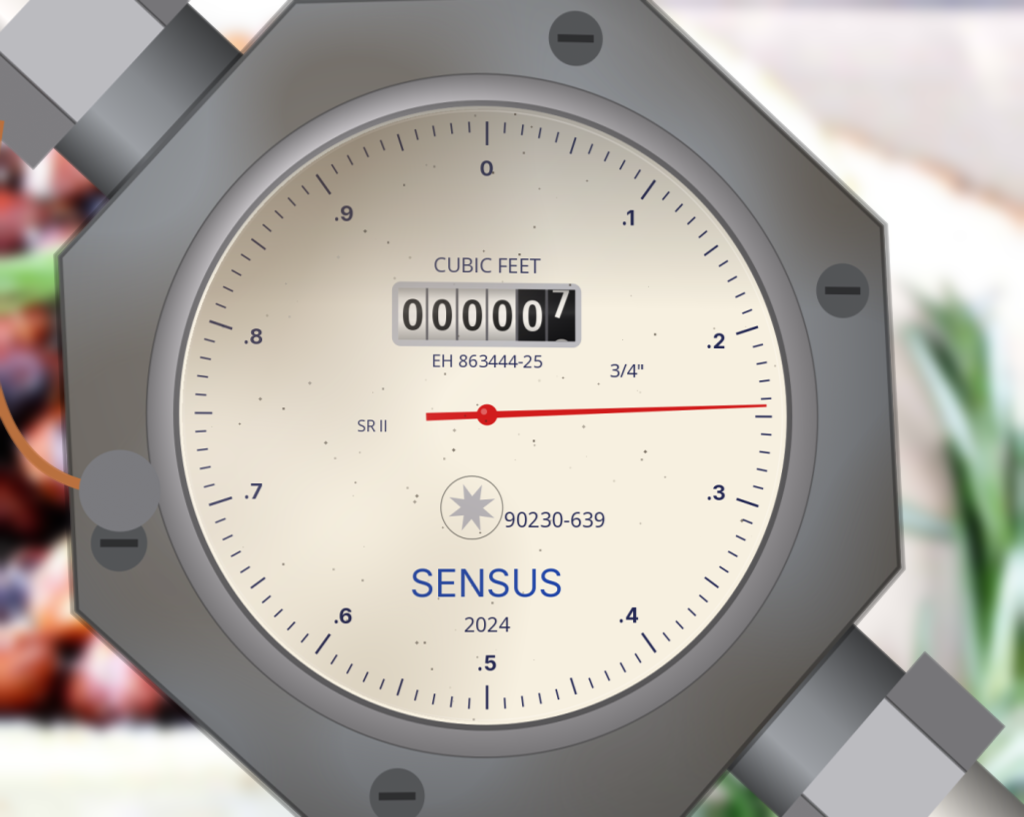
7.24 ft³
